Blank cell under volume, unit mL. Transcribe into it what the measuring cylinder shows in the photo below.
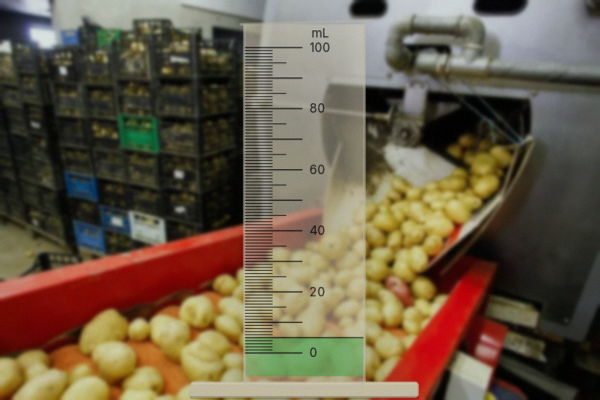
5 mL
